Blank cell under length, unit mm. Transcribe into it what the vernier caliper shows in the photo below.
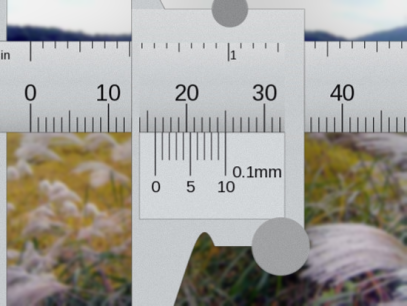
16.0 mm
